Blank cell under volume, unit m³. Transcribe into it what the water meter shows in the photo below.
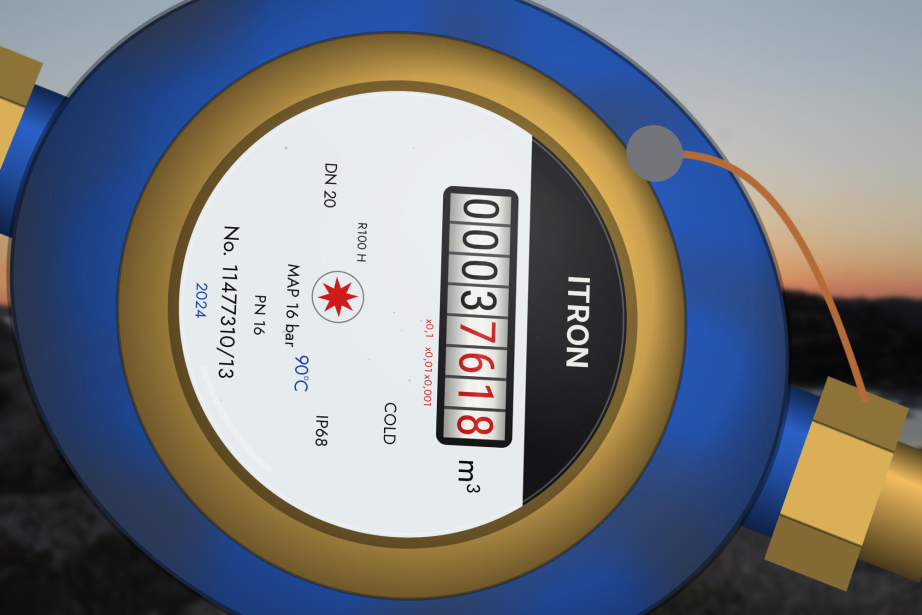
3.7618 m³
